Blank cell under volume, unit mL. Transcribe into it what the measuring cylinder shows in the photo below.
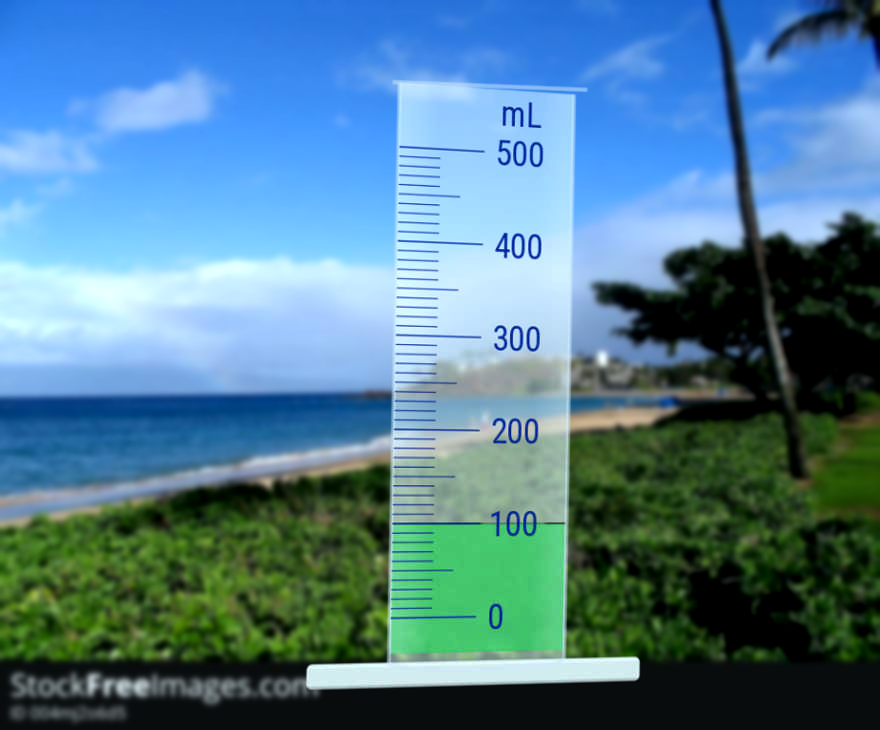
100 mL
